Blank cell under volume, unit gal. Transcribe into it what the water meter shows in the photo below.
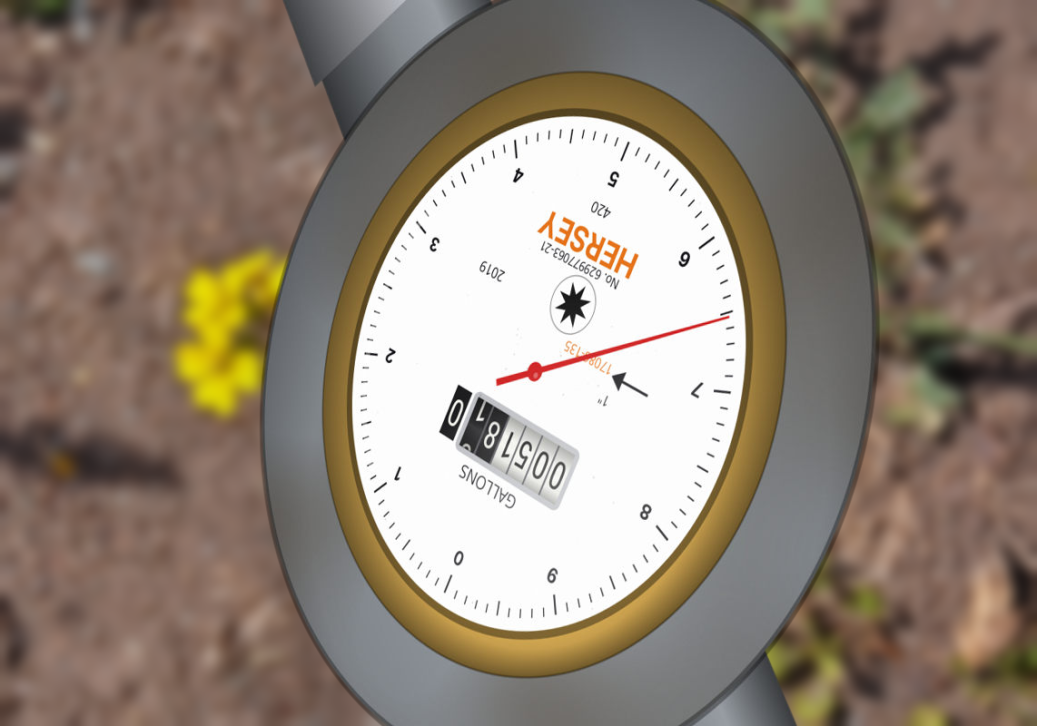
51806.5 gal
